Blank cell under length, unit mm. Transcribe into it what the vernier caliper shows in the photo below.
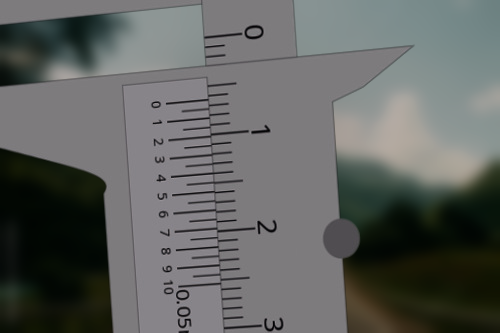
6.4 mm
